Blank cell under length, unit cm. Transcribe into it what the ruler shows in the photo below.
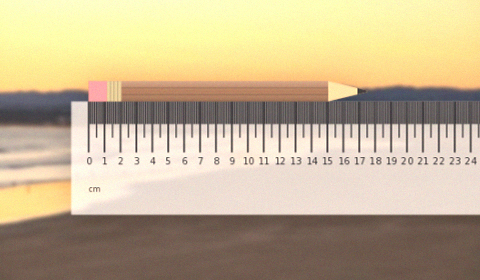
17.5 cm
